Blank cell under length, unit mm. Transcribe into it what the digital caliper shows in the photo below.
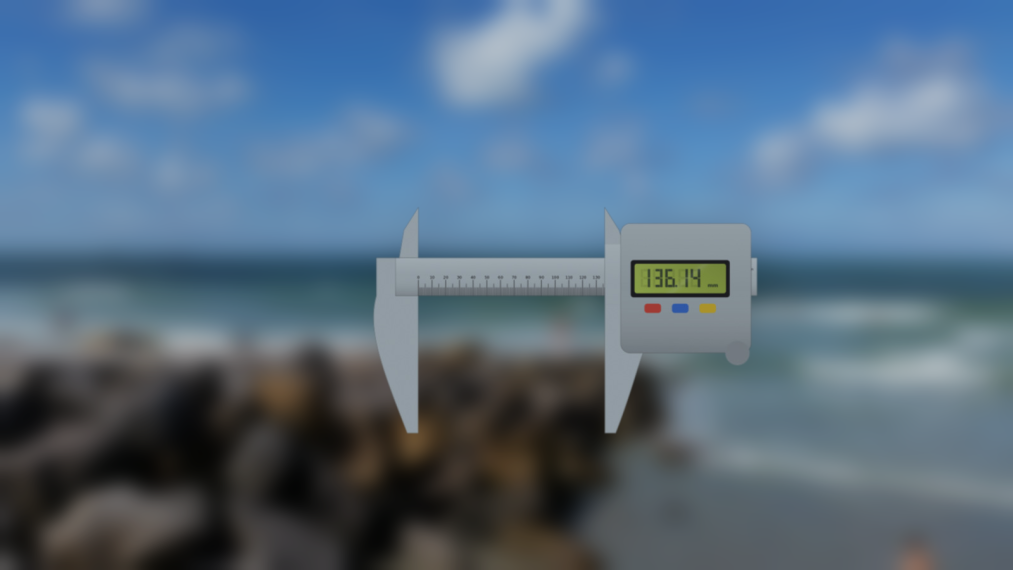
136.14 mm
